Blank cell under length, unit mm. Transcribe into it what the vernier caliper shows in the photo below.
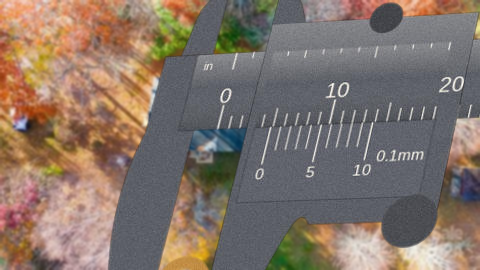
4.8 mm
